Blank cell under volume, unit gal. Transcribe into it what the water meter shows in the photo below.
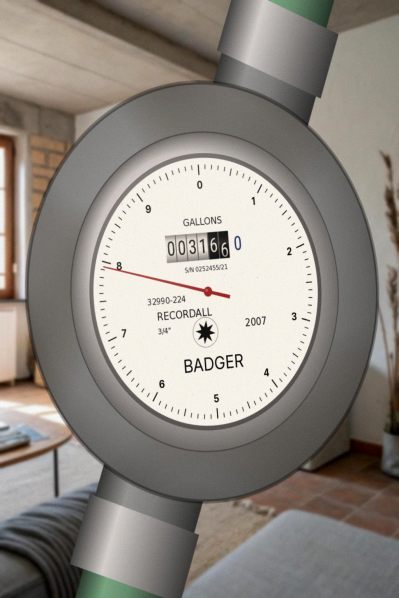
31657.9 gal
